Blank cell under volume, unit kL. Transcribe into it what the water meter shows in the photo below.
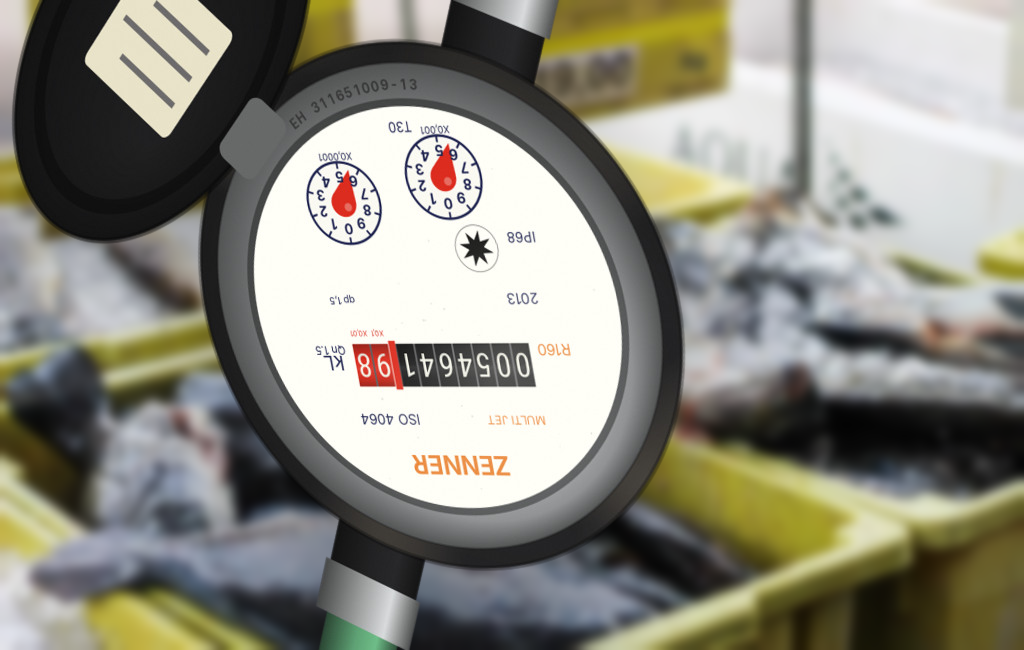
54641.9855 kL
